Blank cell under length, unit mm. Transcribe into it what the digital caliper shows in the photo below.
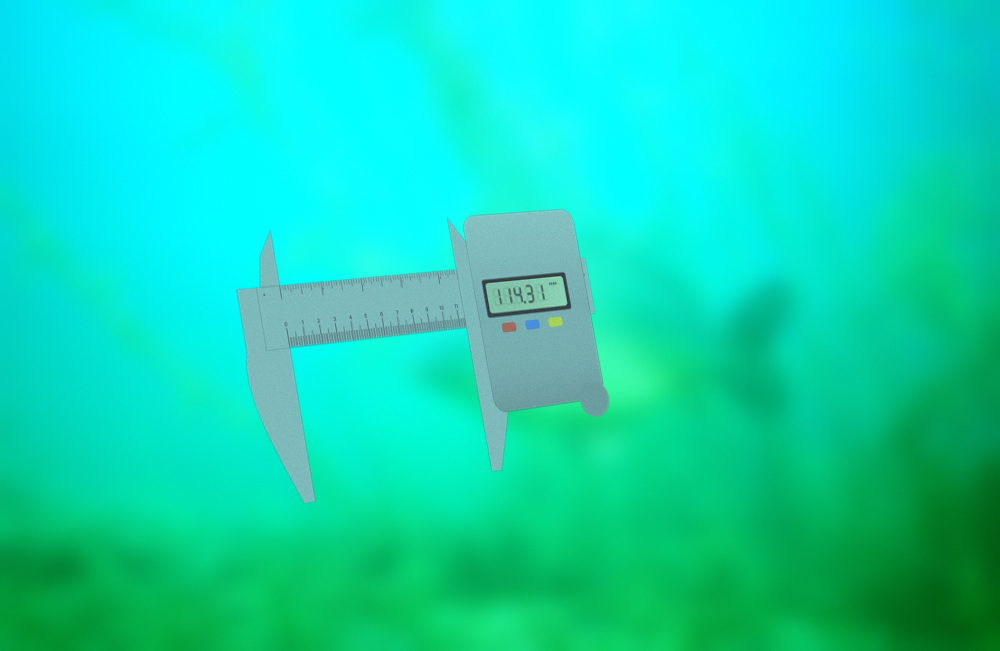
114.31 mm
